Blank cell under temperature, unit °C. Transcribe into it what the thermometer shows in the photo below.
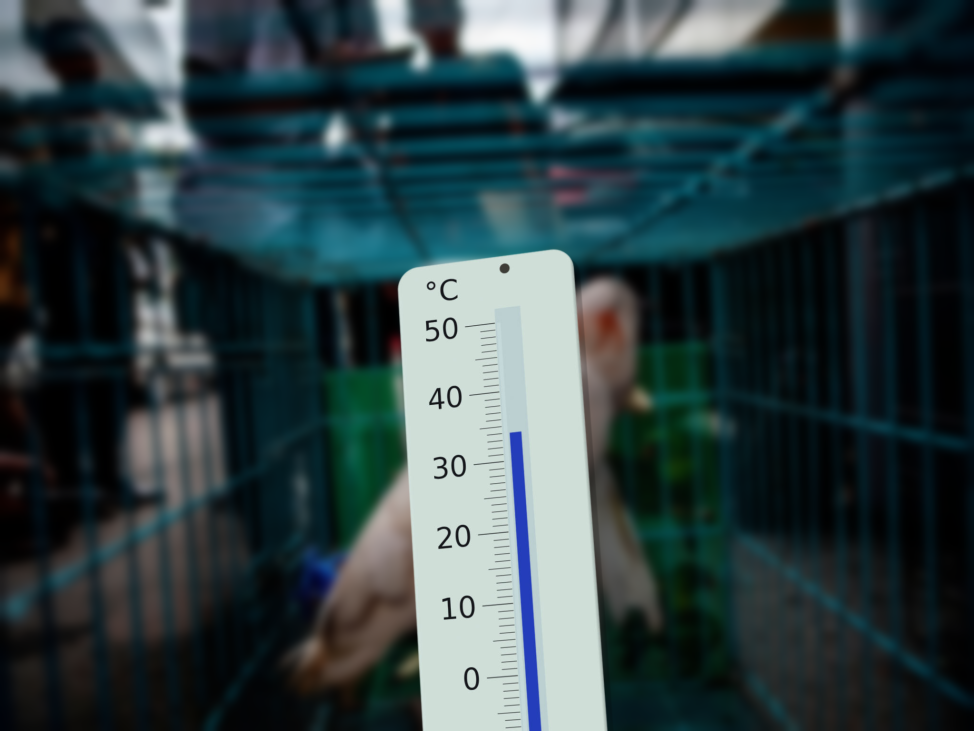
34 °C
